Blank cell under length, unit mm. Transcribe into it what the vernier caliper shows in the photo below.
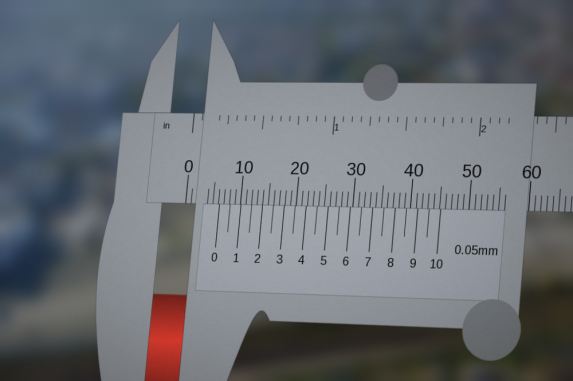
6.2 mm
